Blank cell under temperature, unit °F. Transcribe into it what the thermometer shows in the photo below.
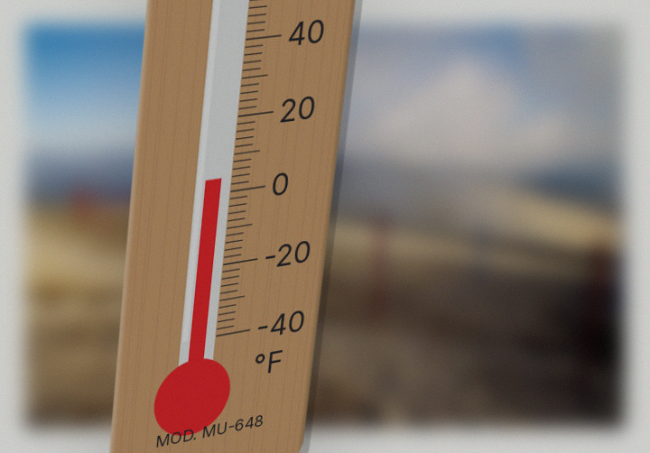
4 °F
